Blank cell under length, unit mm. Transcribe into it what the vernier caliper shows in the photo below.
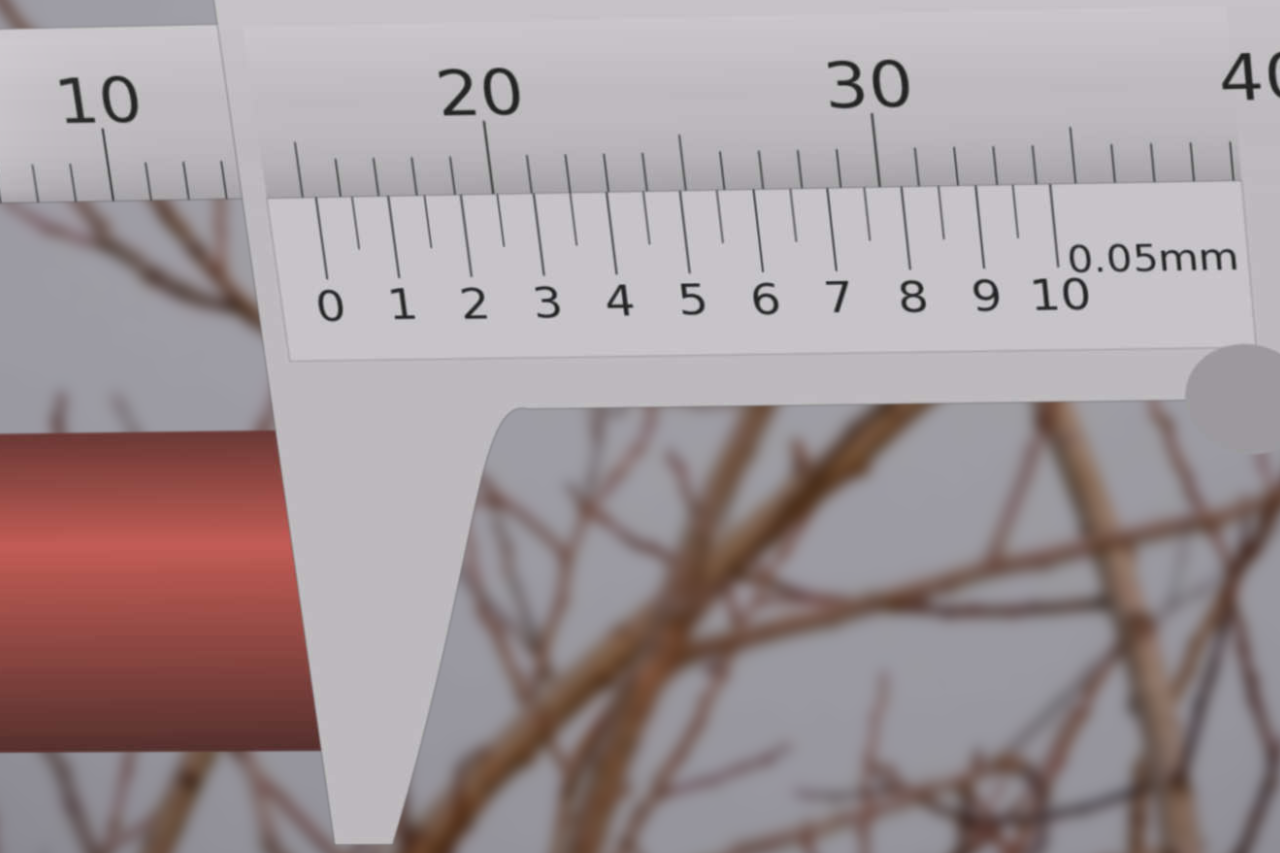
15.35 mm
